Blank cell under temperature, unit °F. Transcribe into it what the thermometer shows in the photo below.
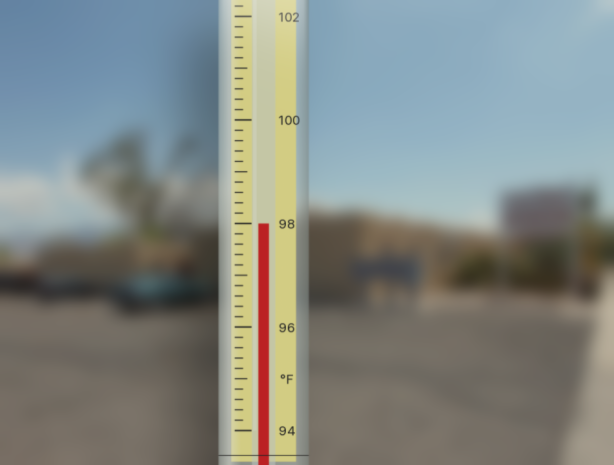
98 °F
